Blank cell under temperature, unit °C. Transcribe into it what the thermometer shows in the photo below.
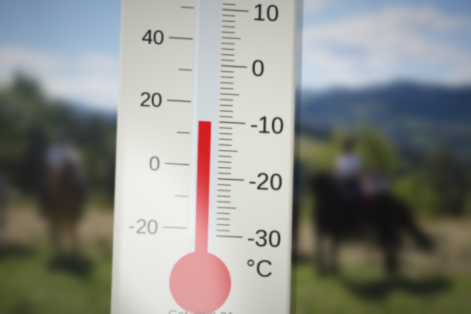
-10 °C
